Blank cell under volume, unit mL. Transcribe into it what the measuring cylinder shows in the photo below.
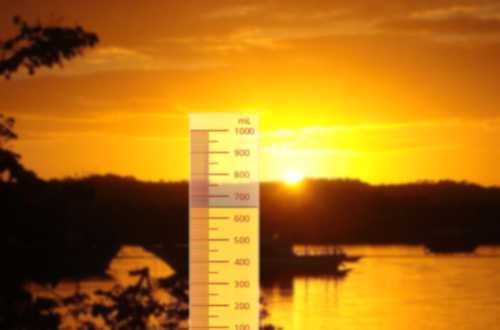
650 mL
